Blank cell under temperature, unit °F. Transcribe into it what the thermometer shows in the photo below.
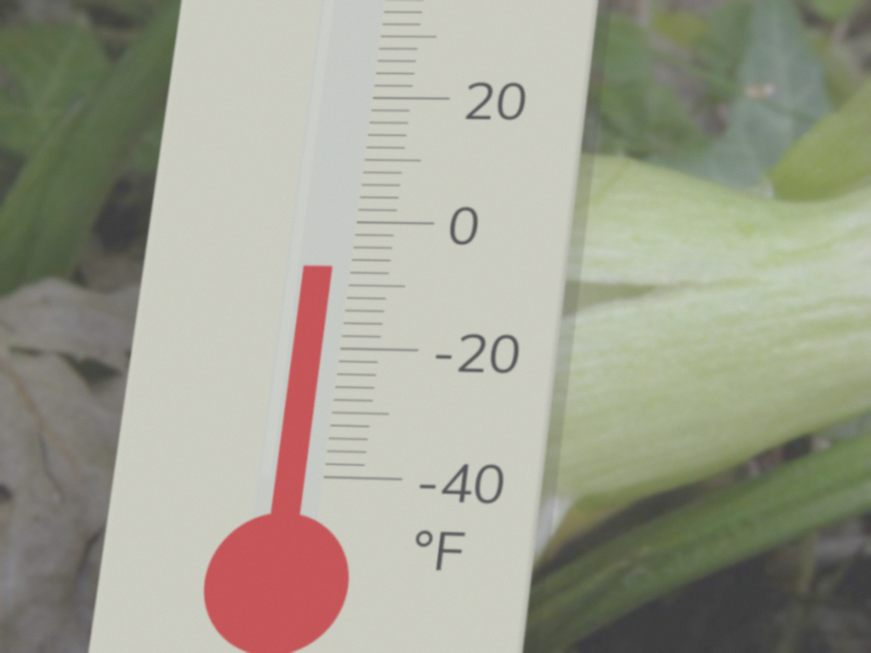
-7 °F
